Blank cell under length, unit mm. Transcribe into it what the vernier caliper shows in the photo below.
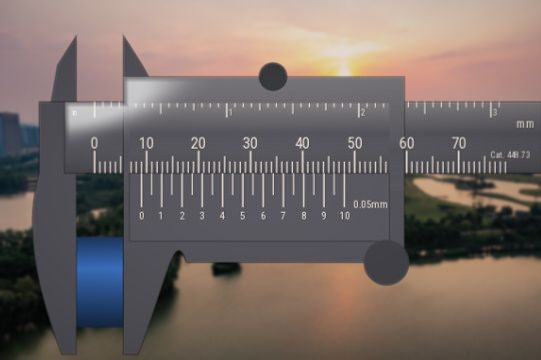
9.0 mm
